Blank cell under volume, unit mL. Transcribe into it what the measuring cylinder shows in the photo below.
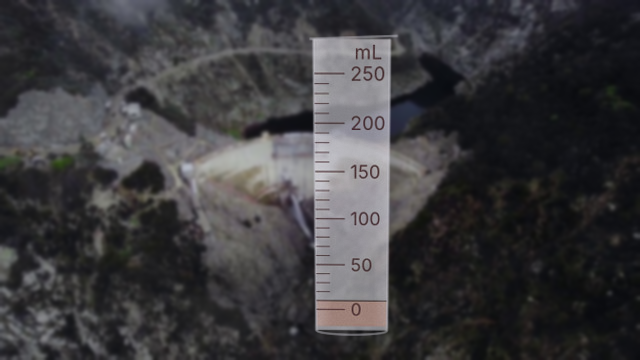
10 mL
